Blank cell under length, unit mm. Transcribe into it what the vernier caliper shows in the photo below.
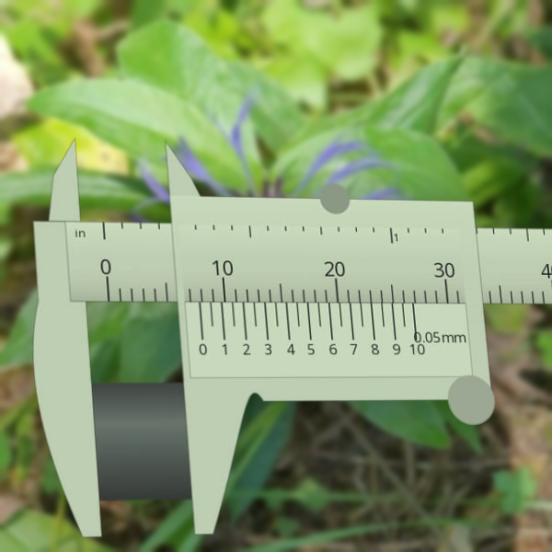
7.8 mm
